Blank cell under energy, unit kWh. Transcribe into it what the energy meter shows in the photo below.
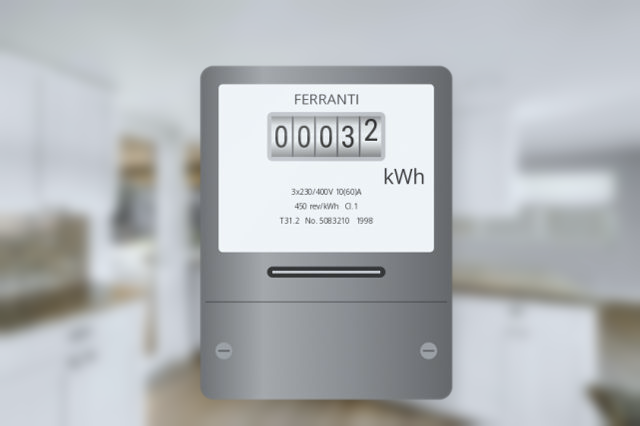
32 kWh
